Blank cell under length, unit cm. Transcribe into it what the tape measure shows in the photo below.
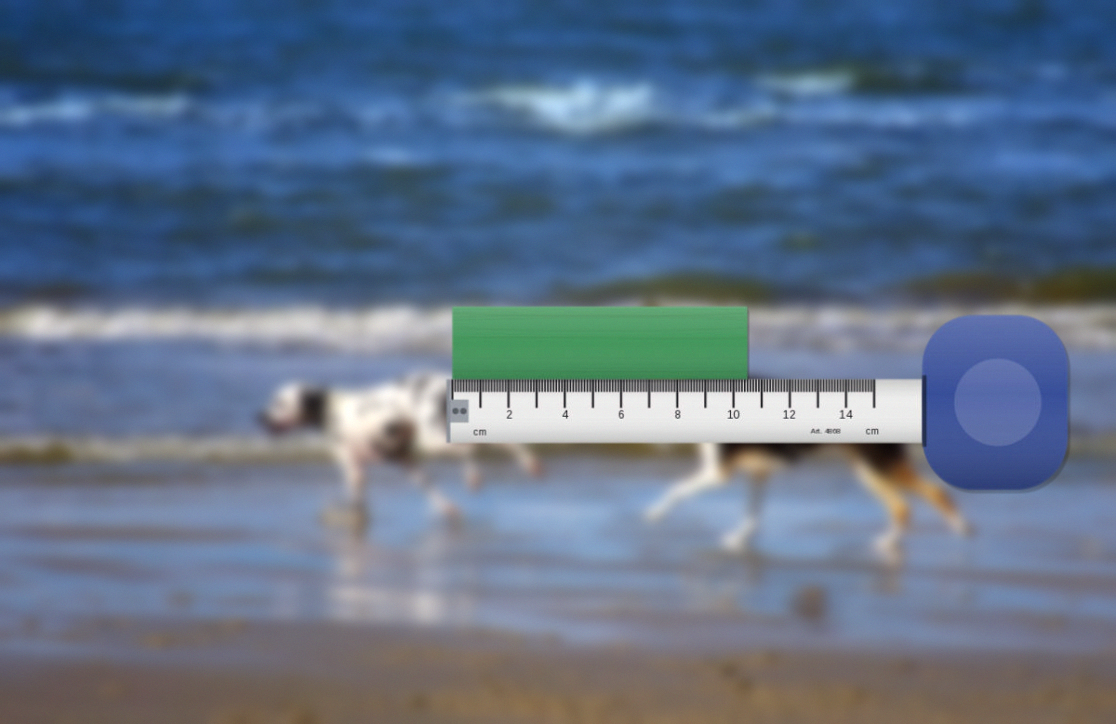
10.5 cm
